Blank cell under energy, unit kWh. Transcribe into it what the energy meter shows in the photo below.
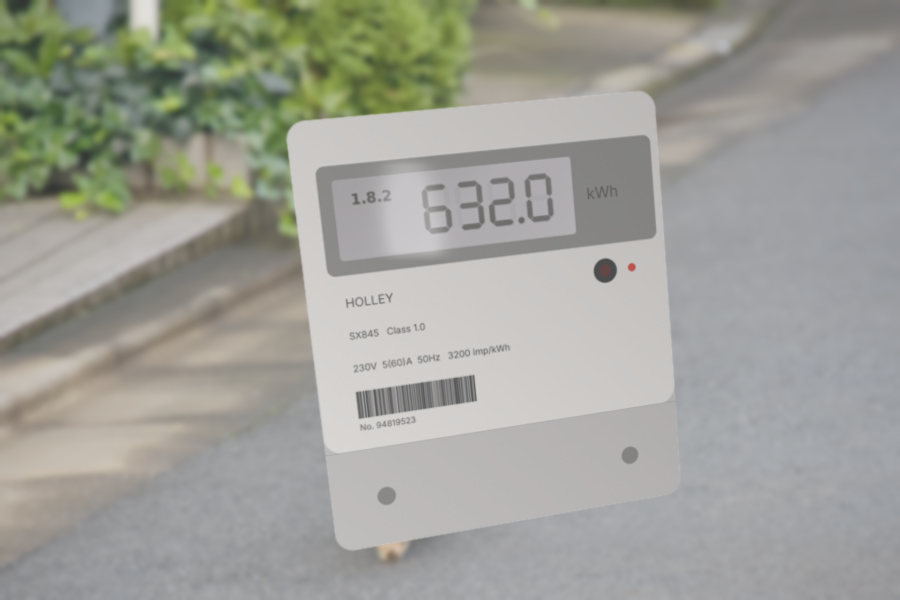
632.0 kWh
